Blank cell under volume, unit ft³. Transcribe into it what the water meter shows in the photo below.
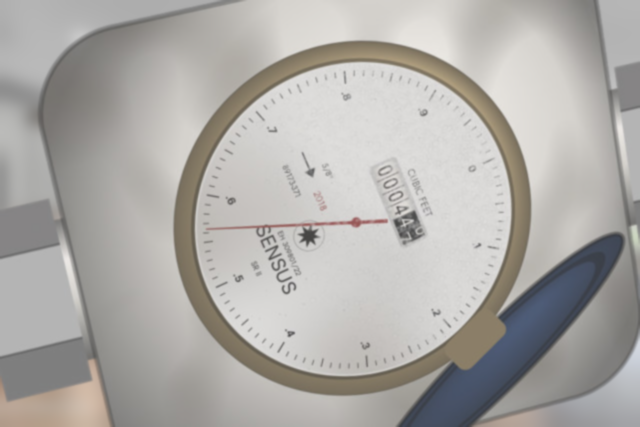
446.56 ft³
